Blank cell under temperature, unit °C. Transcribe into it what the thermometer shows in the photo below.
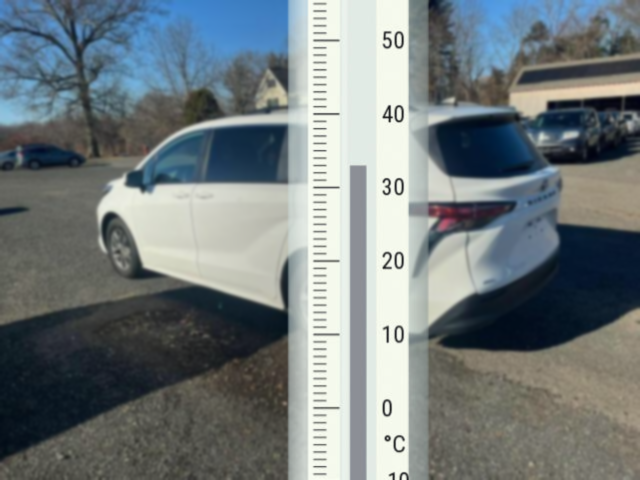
33 °C
